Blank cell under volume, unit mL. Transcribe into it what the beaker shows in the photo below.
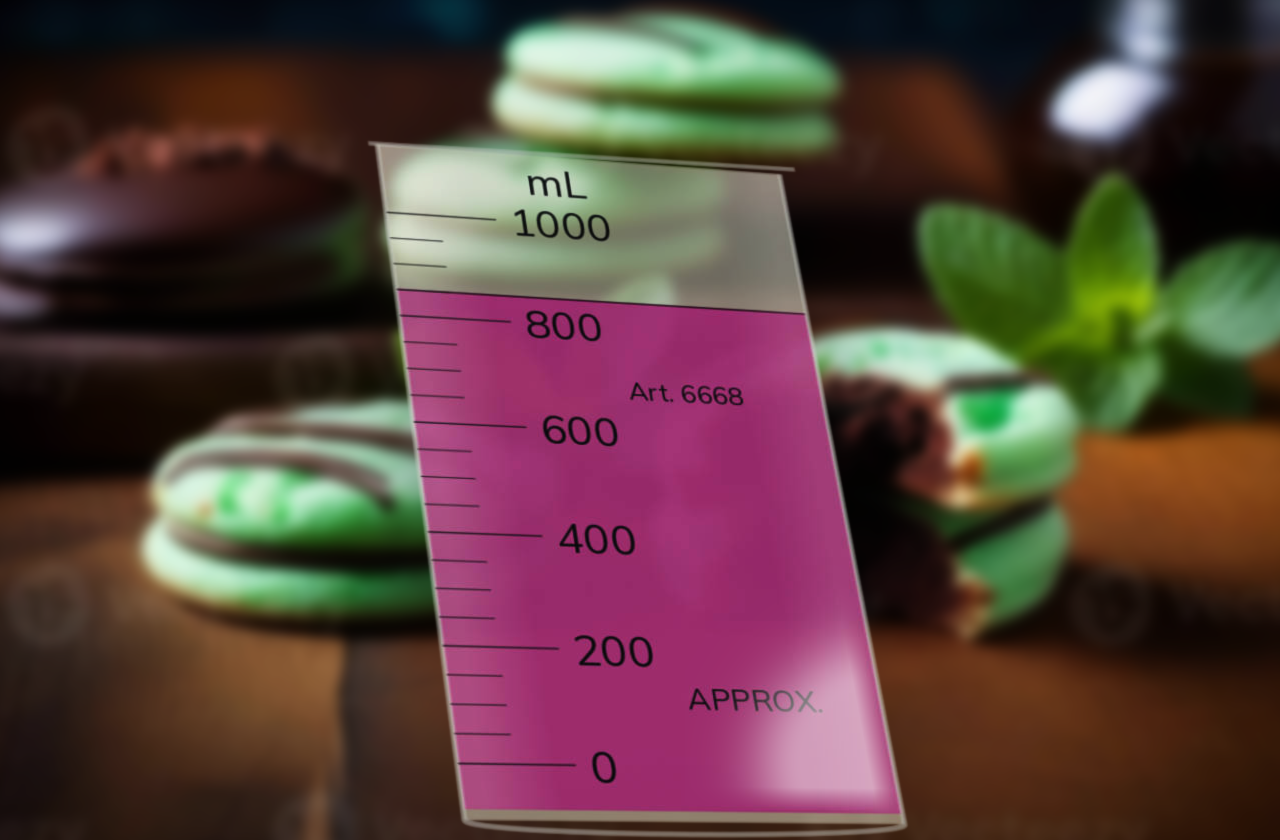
850 mL
